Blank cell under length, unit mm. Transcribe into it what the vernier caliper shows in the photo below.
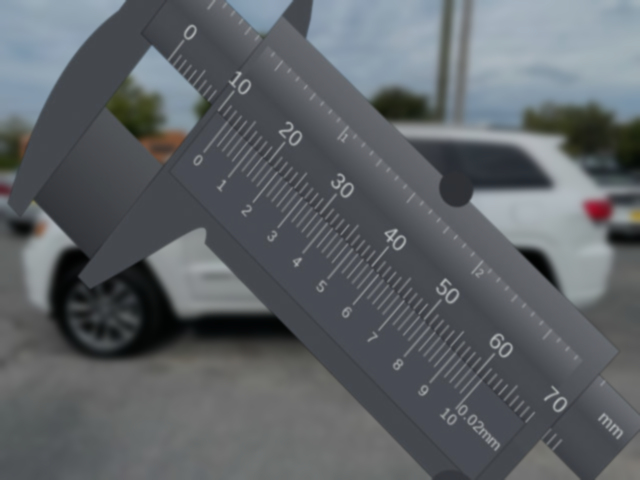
12.0 mm
